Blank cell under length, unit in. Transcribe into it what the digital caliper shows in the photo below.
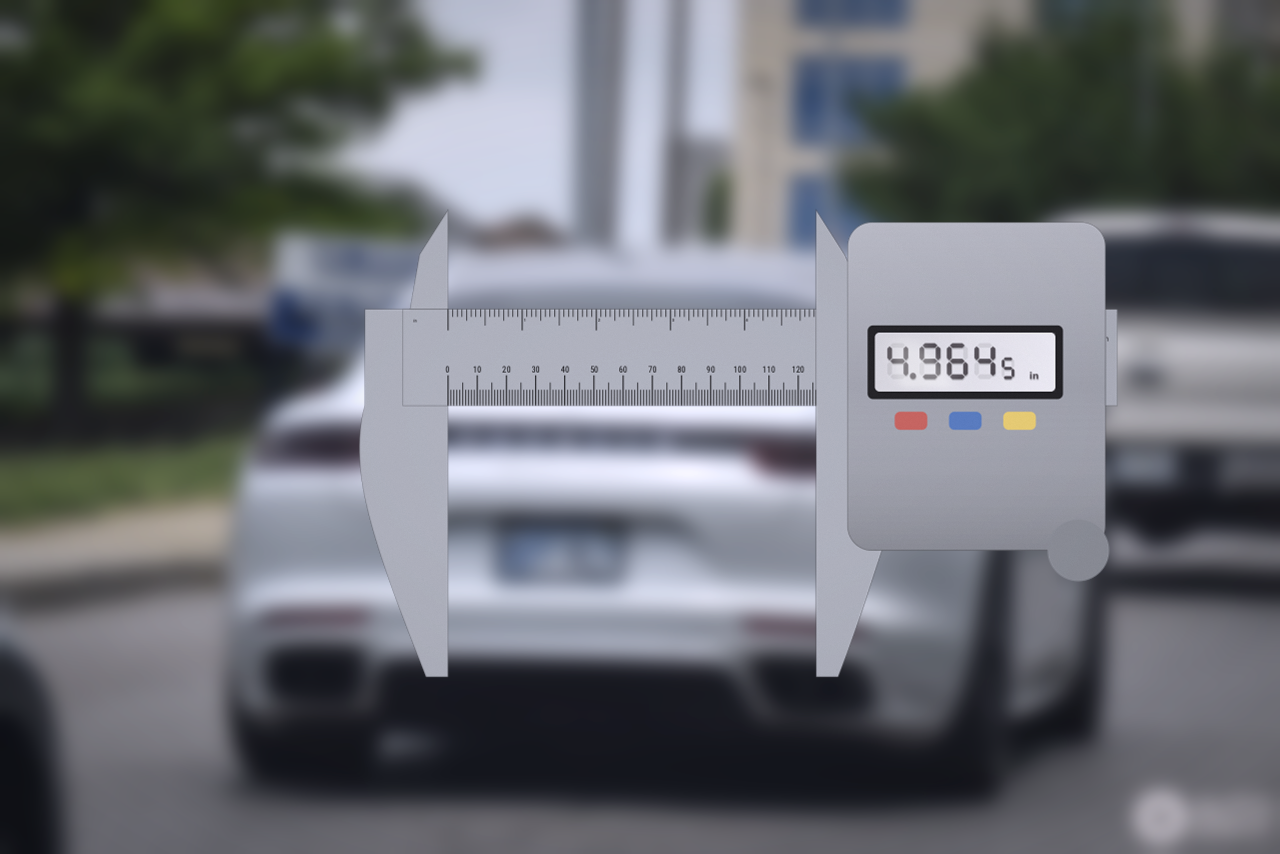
4.9645 in
